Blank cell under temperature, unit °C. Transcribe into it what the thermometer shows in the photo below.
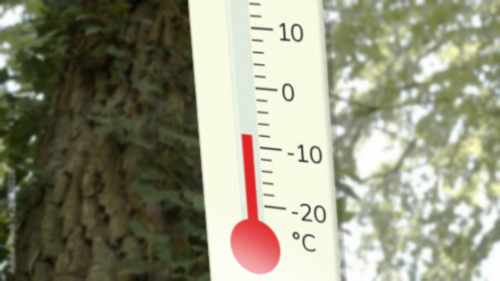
-8 °C
